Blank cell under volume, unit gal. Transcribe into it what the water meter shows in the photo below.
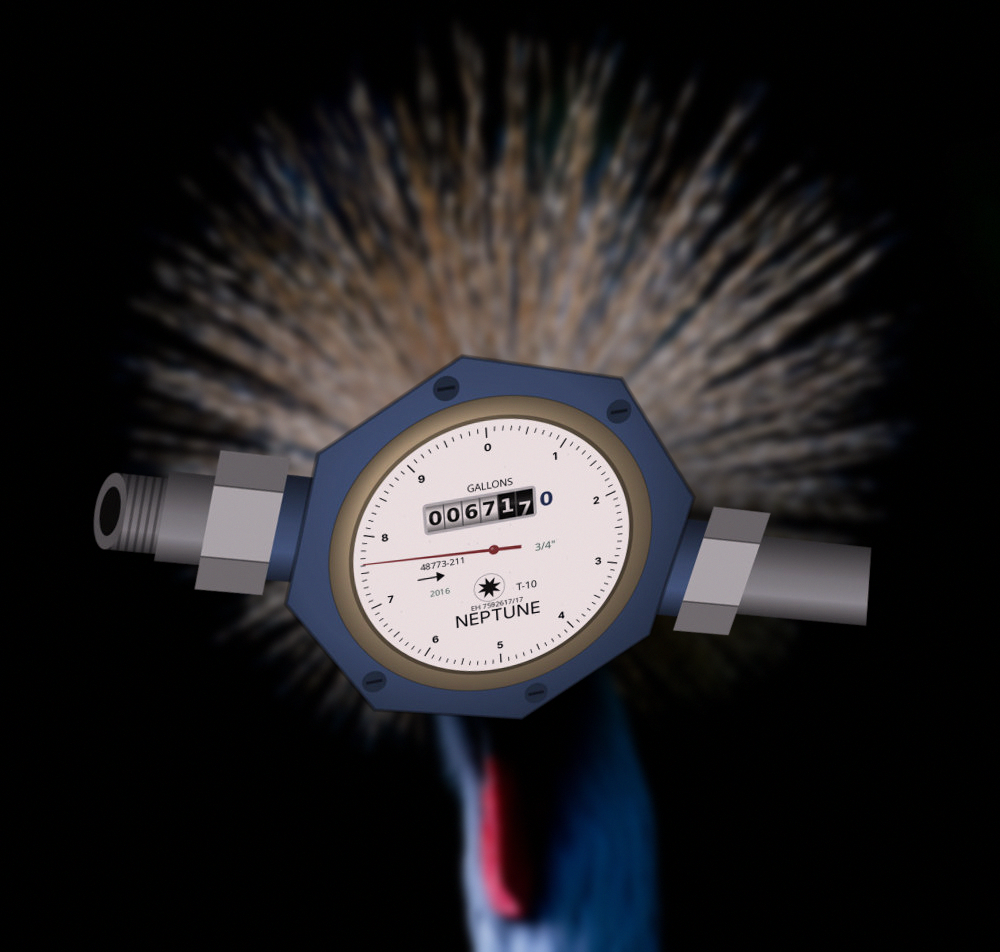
67167.6 gal
